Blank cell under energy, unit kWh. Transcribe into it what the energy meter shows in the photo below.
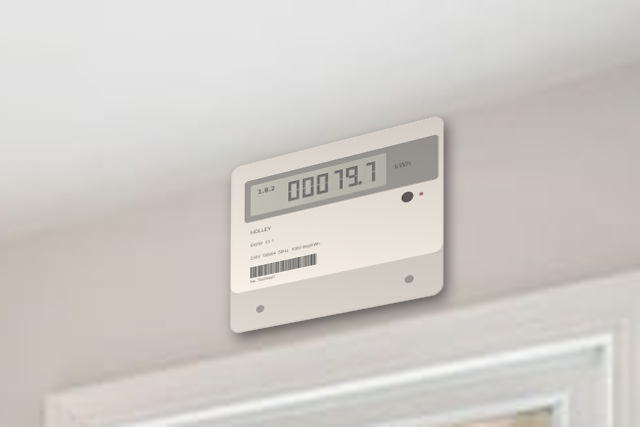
79.7 kWh
